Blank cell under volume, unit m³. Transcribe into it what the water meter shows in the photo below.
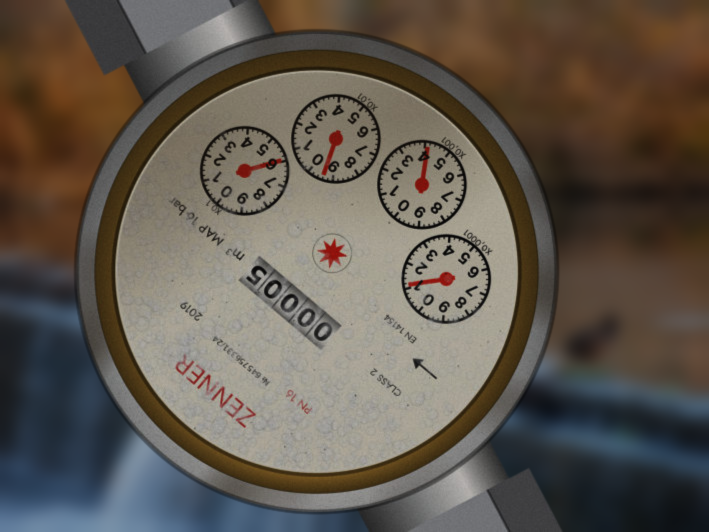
5.5941 m³
